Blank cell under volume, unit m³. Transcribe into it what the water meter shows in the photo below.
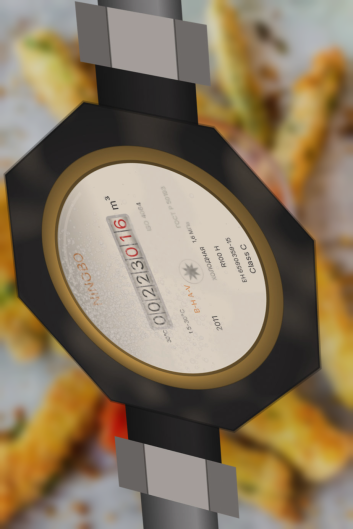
223.016 m³
